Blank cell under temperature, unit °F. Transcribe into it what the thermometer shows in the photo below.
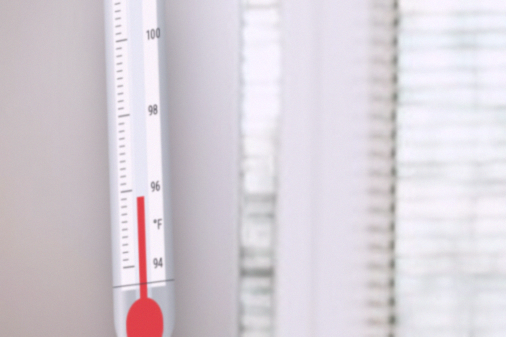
95.8 °F
